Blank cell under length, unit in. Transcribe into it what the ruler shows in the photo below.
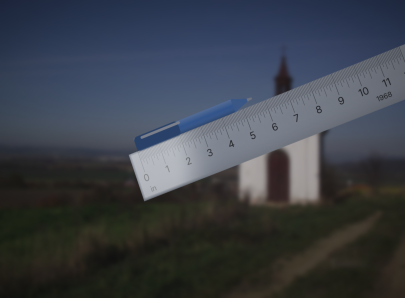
5.5 in
